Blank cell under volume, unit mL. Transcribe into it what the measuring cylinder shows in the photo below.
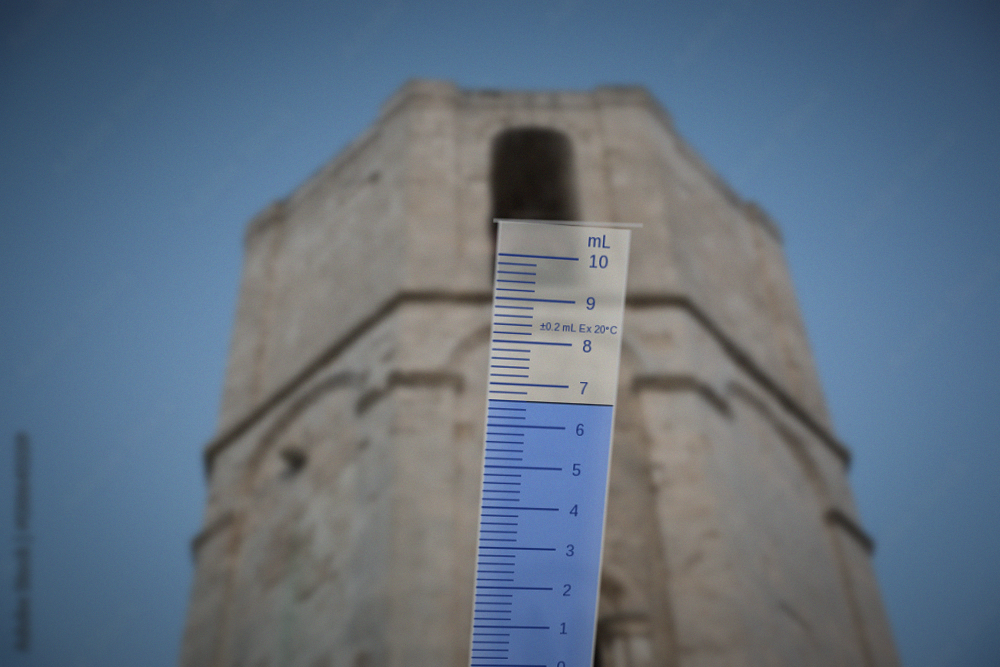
6.6 mL
